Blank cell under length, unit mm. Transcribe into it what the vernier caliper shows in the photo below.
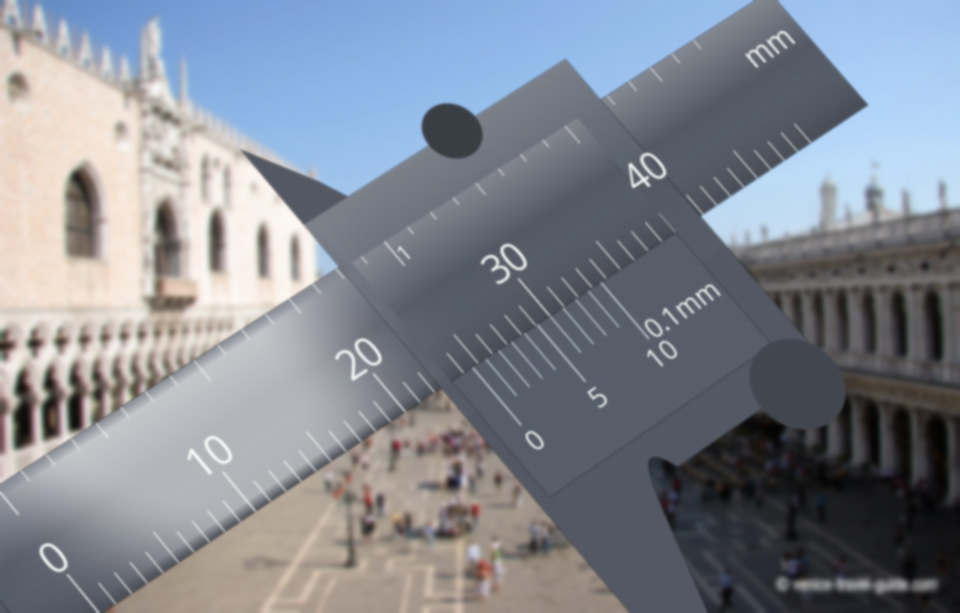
24.6 mm
